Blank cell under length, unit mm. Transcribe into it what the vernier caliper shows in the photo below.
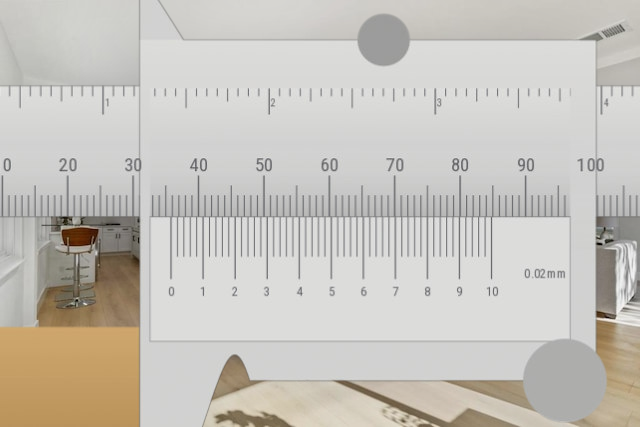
35.8 mm
